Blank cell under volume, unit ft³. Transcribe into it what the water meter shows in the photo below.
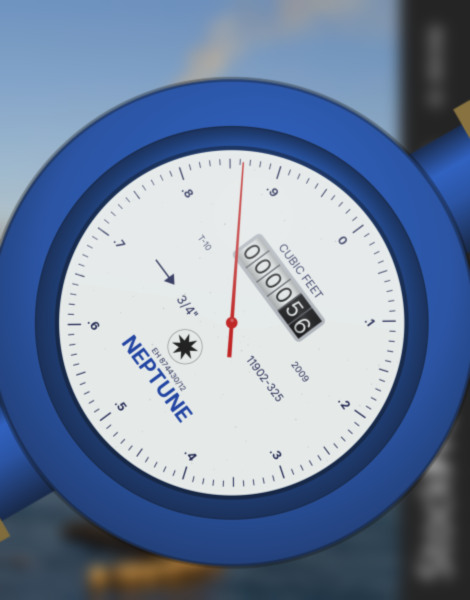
55.86 ft³
